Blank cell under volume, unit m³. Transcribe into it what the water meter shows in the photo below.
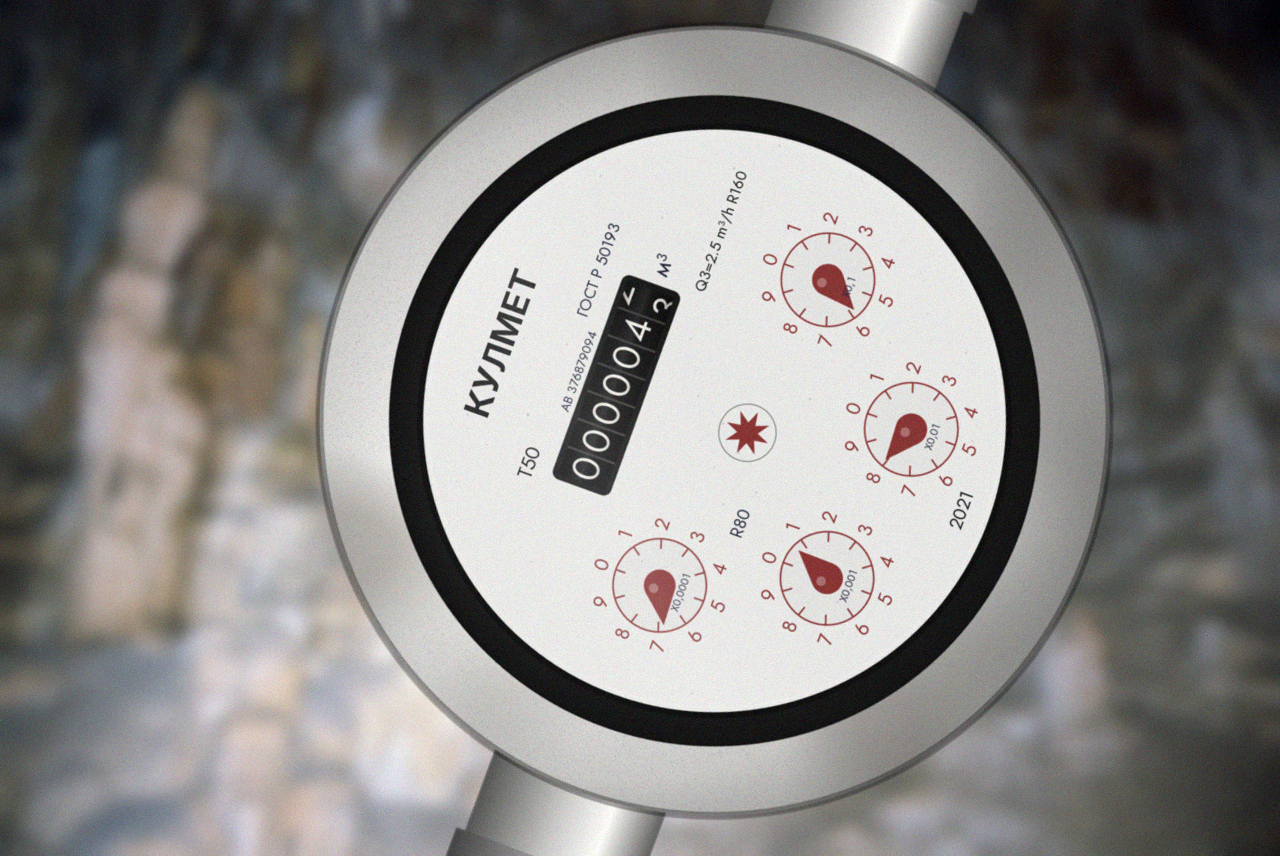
42.5806 m³
